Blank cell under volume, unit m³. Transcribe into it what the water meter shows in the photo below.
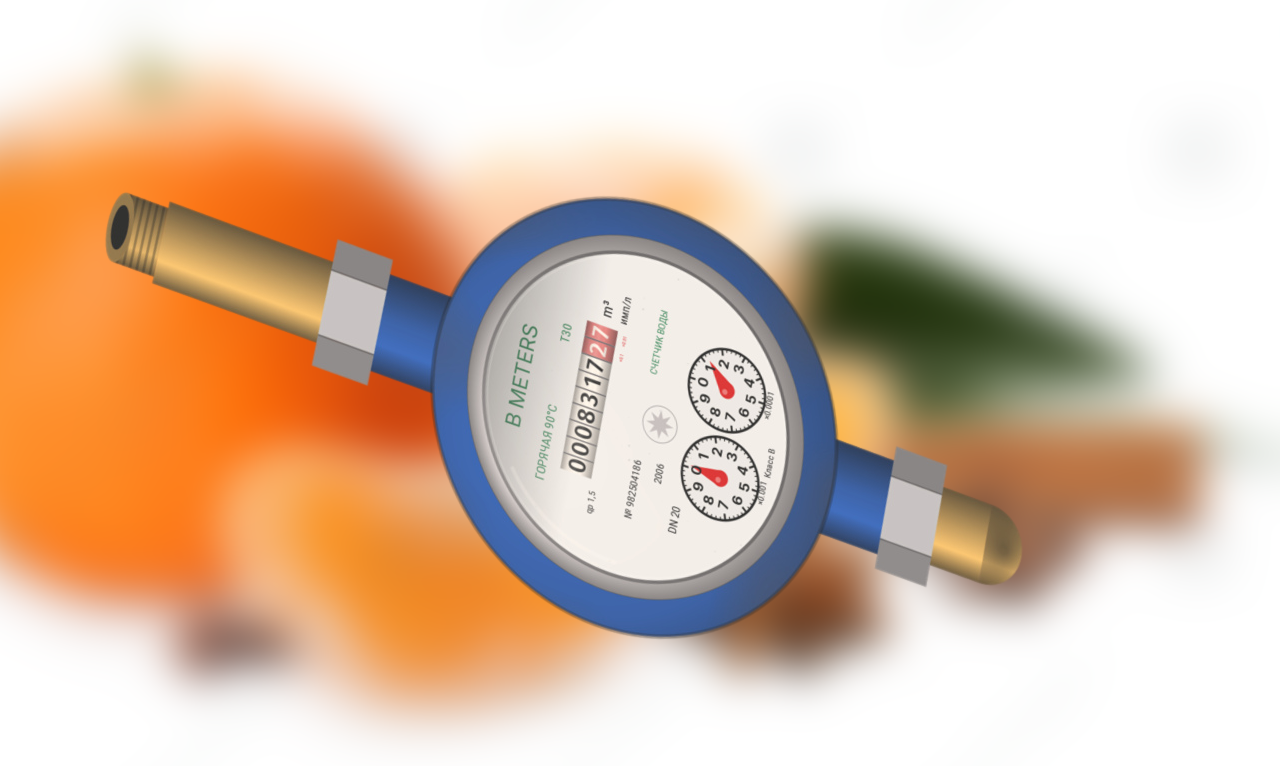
8317.2701 m³
